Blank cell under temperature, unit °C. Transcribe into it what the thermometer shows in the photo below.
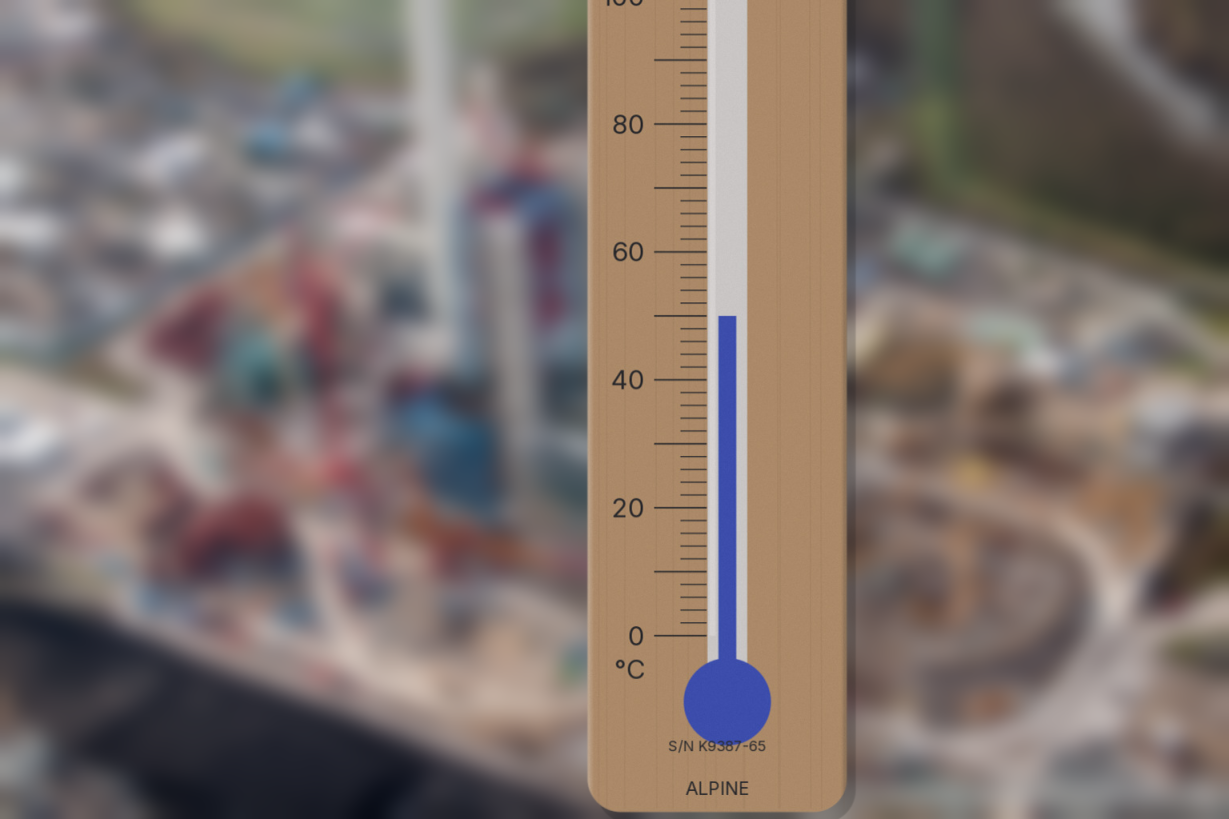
50 °C
